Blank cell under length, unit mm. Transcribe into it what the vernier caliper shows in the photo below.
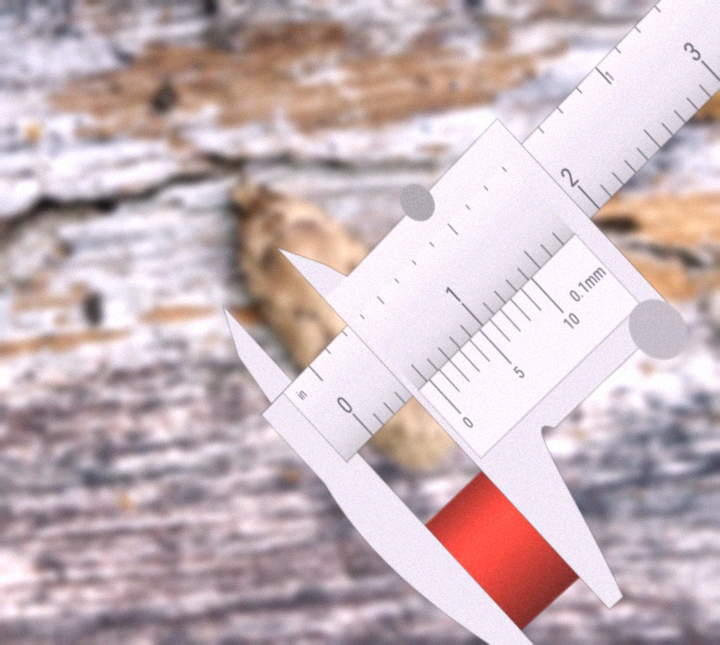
5.2 mm
